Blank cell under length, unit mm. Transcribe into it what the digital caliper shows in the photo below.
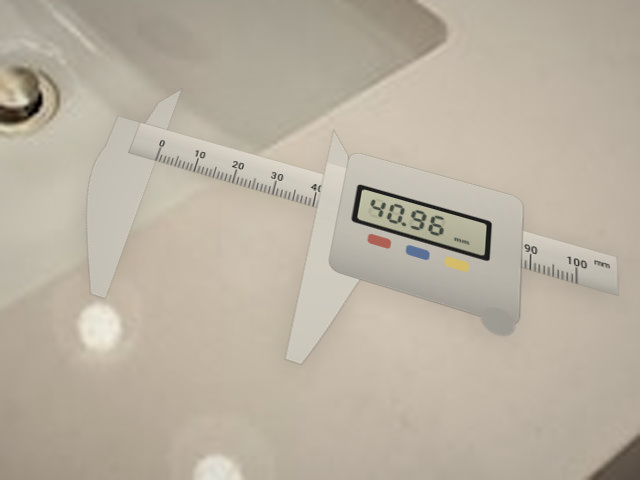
40.96 mm
